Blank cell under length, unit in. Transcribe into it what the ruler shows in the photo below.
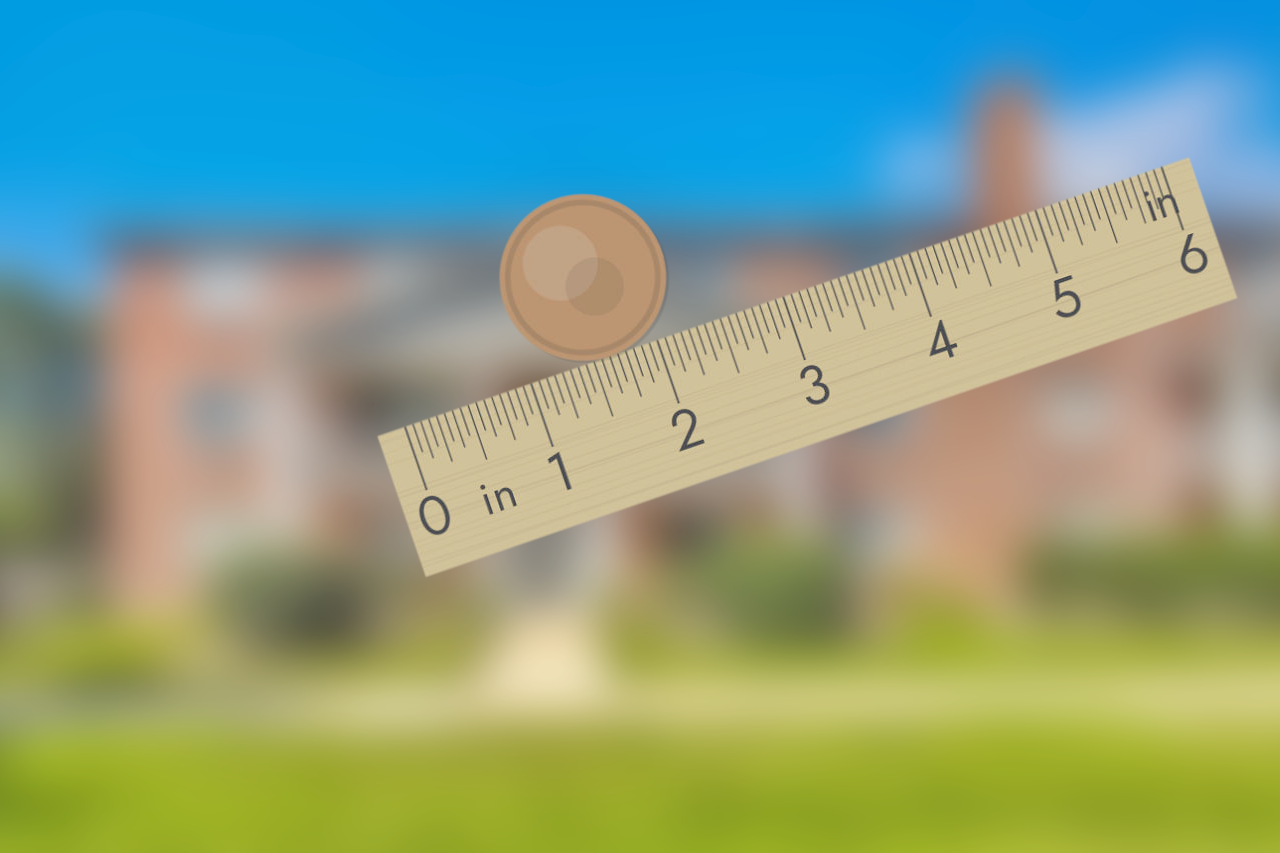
1.25 in
